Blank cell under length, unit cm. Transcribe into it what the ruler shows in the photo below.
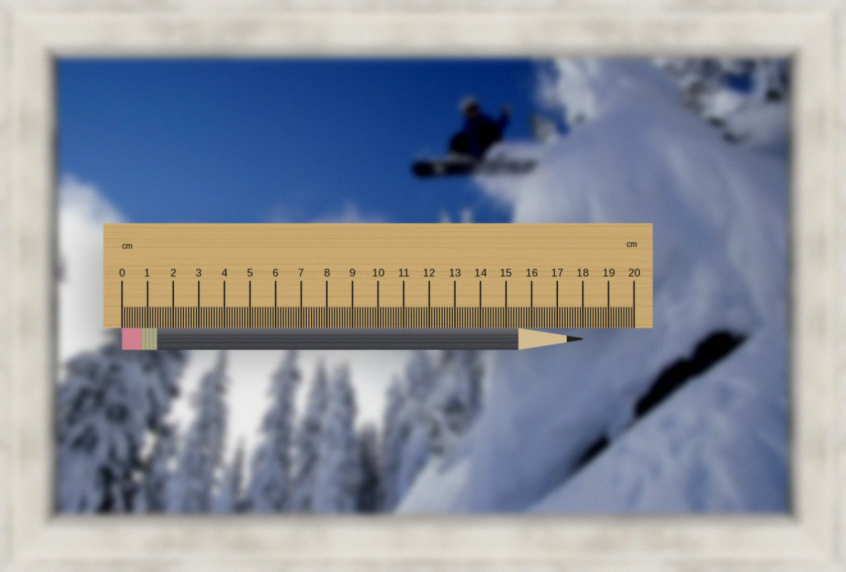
18 cm
